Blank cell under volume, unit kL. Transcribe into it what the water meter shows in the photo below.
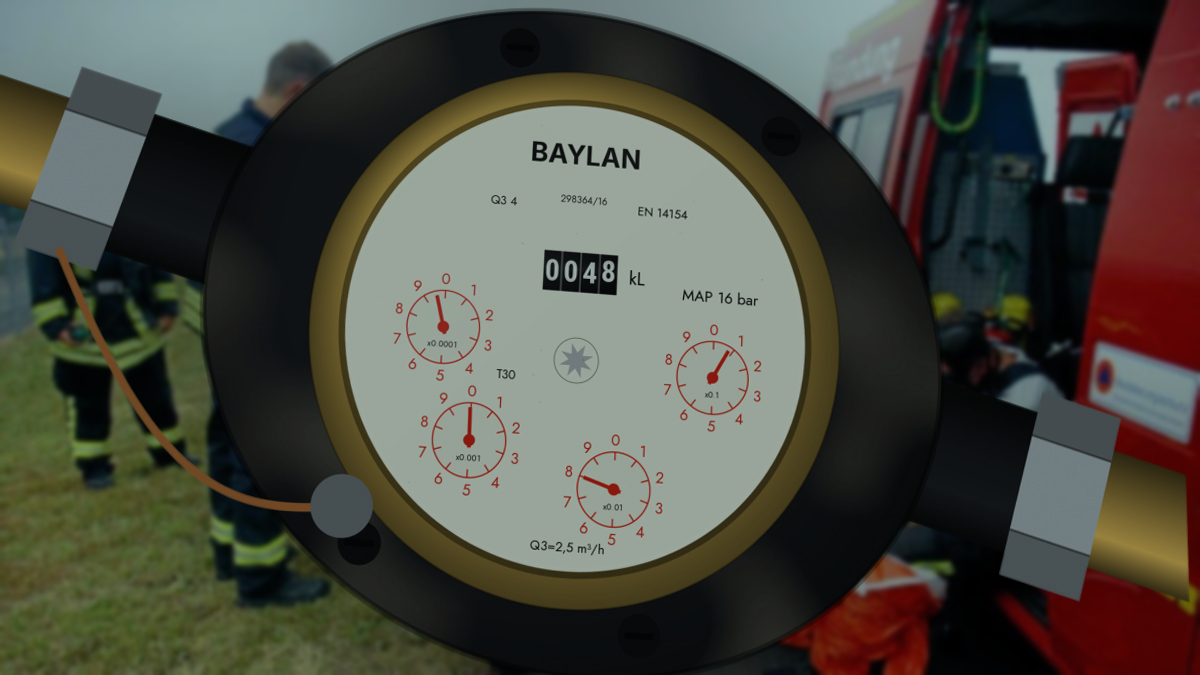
48.0799 kL
